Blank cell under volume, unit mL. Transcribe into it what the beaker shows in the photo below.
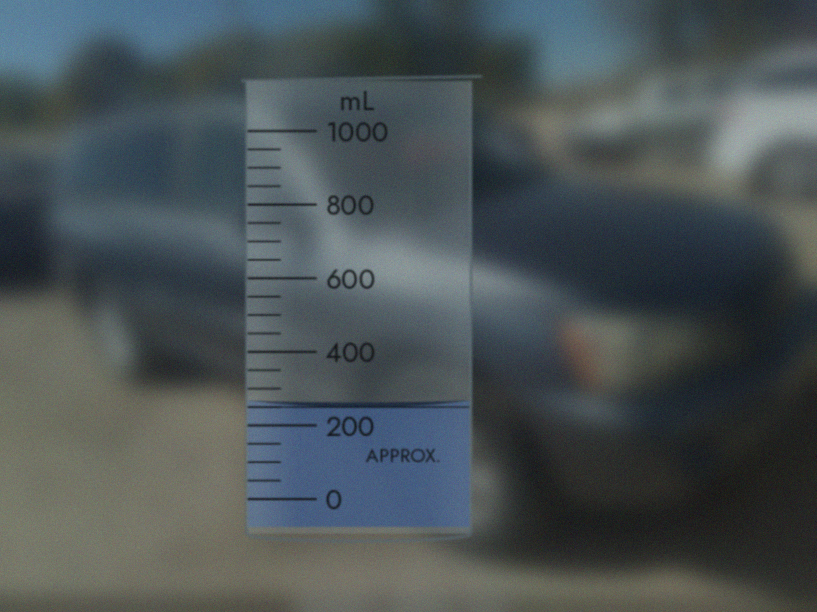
250 mL
